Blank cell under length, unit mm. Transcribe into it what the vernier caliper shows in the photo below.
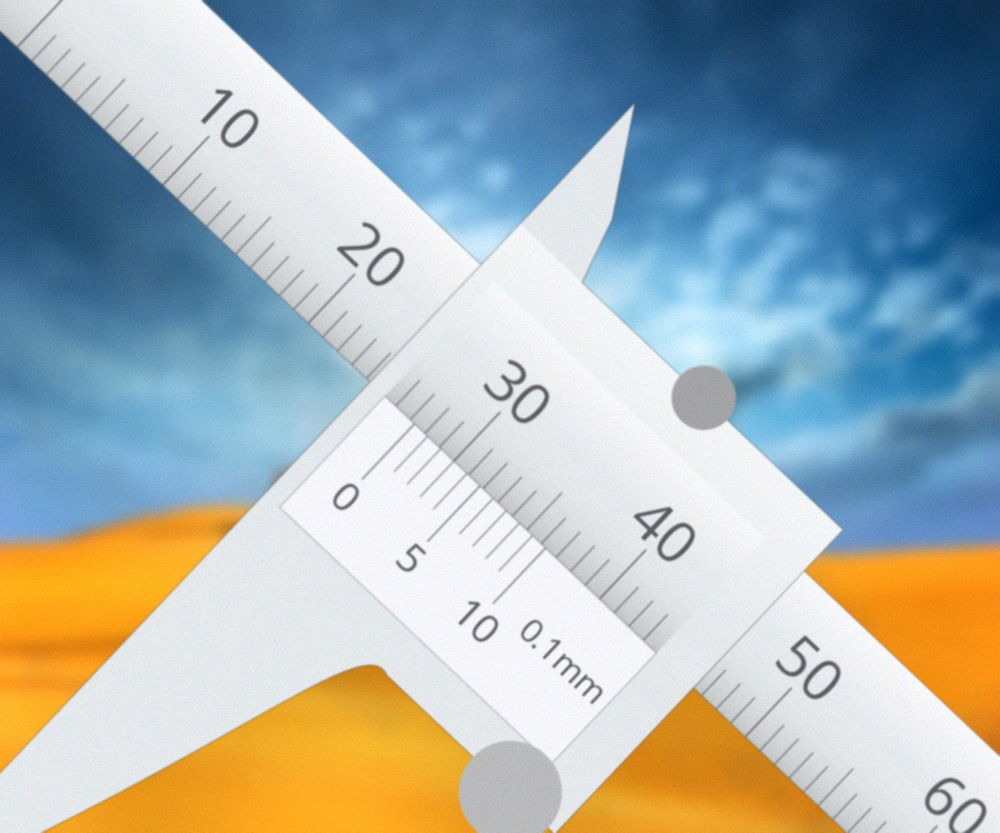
27.3 mm
